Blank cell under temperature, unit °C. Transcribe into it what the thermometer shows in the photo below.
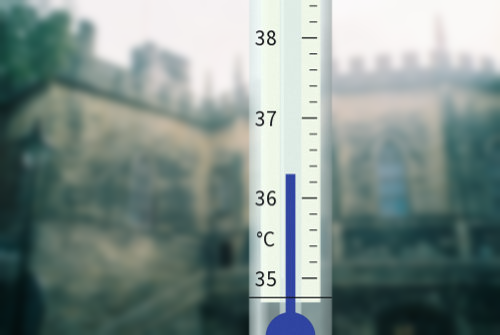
36.3 °C
